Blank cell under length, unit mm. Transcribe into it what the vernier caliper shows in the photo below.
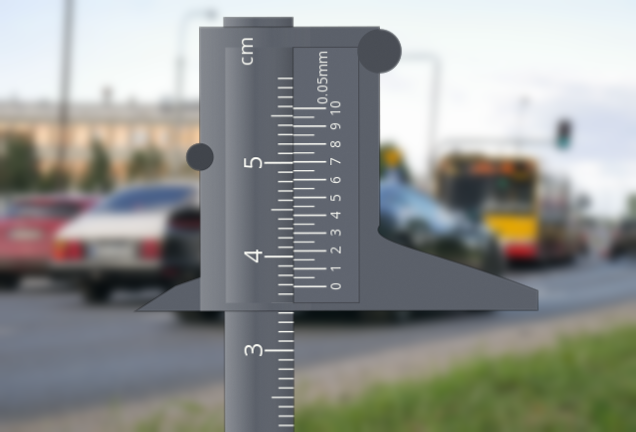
36.8 mm
